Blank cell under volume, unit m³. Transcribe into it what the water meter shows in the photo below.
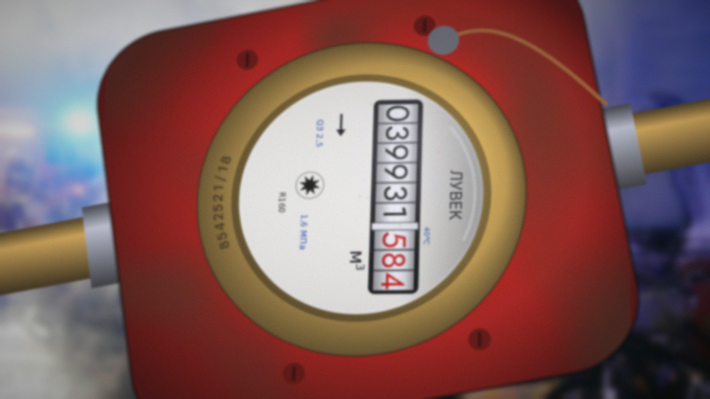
39931.584 m³
